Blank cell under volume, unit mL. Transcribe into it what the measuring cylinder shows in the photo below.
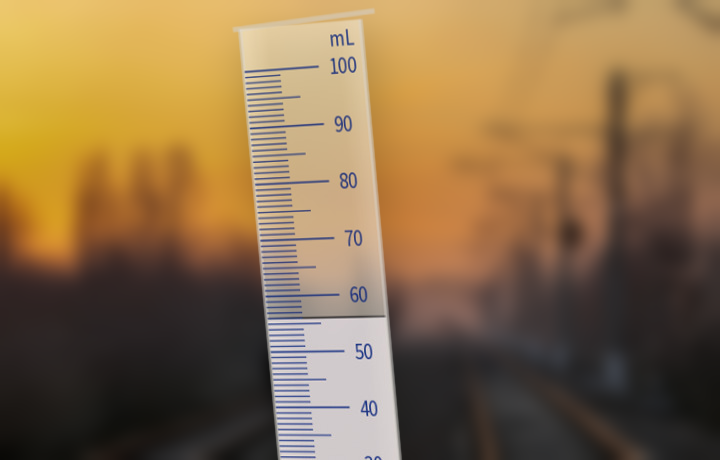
56 mL
